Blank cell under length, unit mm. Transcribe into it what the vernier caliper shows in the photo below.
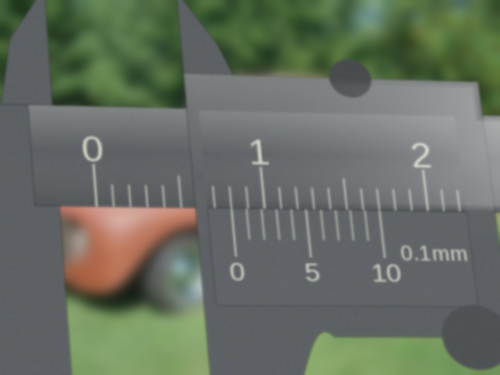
8.0 mm
